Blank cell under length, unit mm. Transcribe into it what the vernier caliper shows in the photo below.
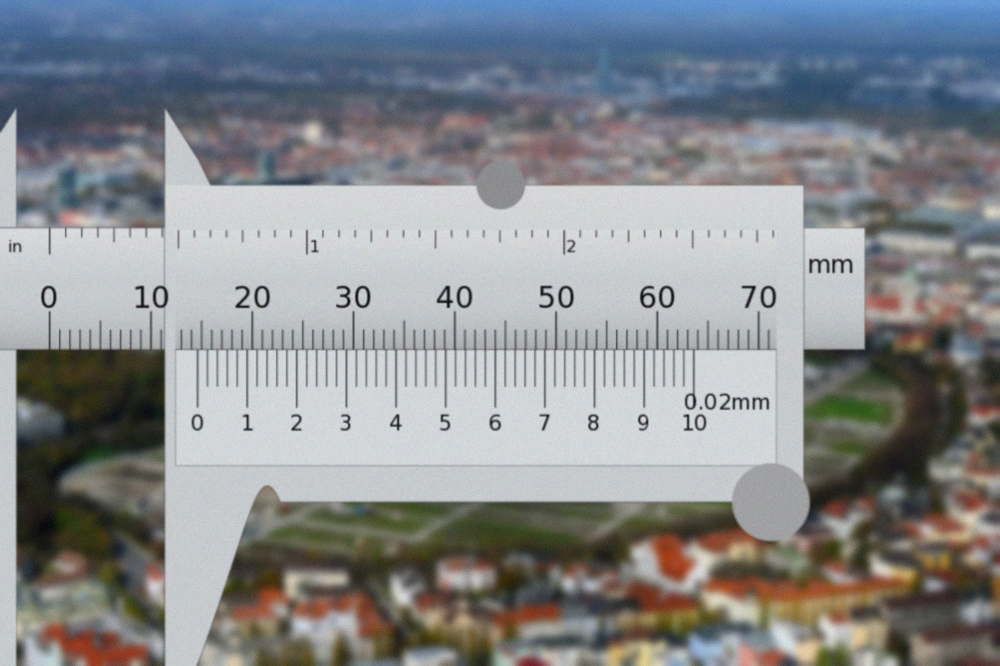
14.6 mm
